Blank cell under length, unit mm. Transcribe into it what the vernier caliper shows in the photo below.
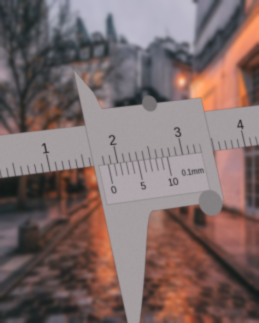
18.6 mm
